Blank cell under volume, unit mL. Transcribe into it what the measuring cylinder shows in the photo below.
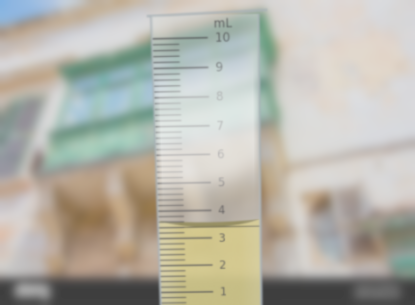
3.4 mL
